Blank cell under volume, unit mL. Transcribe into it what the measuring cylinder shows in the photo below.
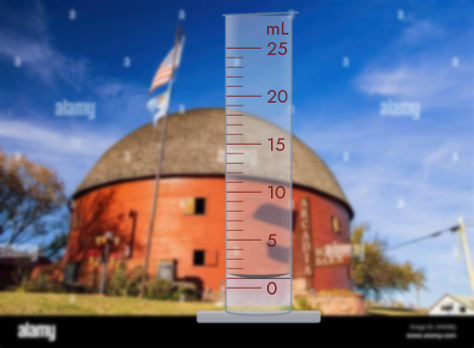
1 mL
